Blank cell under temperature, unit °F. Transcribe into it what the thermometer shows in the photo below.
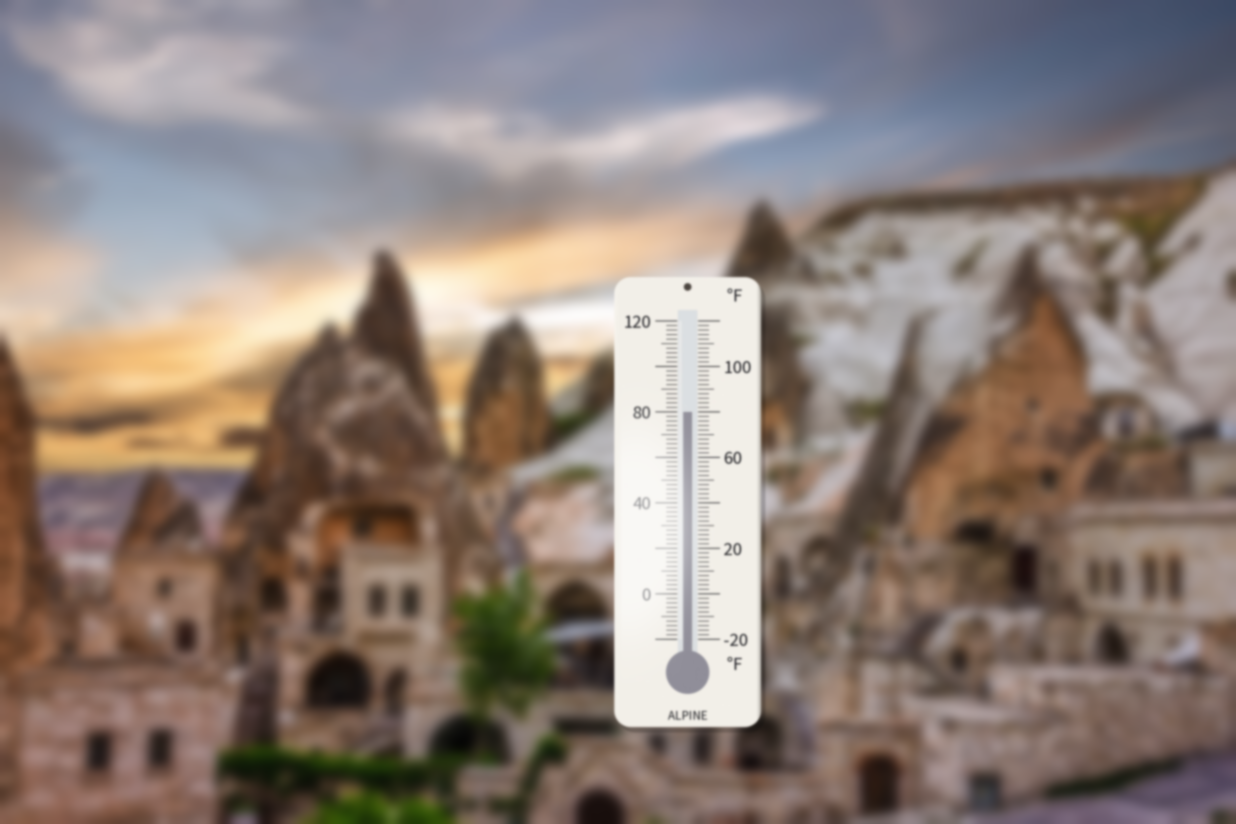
80 °F
